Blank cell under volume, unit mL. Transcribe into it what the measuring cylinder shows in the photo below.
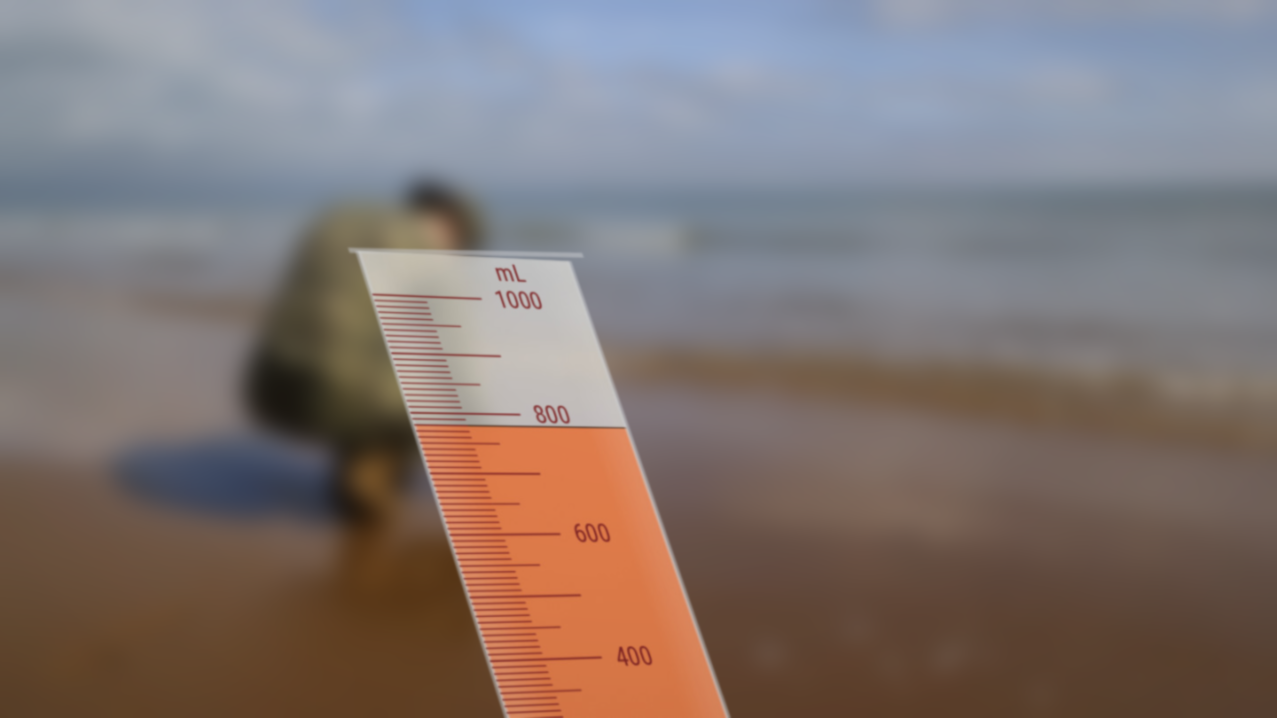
780 mL
